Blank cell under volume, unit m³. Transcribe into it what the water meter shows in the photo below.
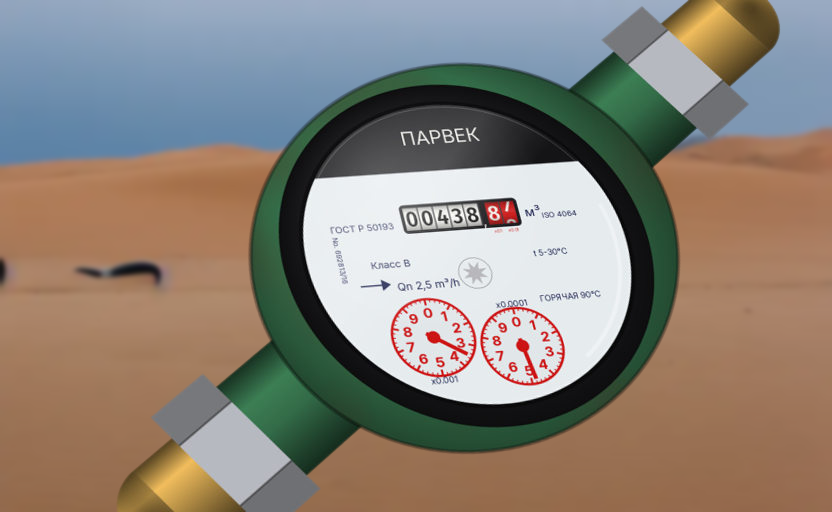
438.8734 m³
